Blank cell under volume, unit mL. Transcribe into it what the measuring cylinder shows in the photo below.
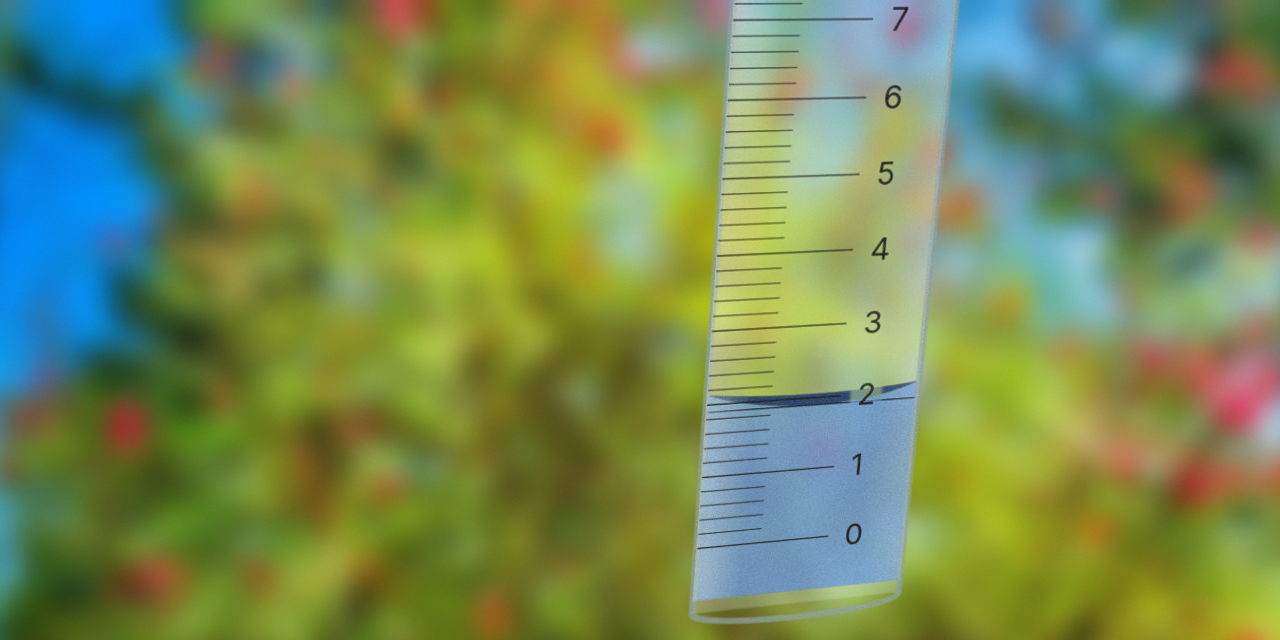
1.9 mL
